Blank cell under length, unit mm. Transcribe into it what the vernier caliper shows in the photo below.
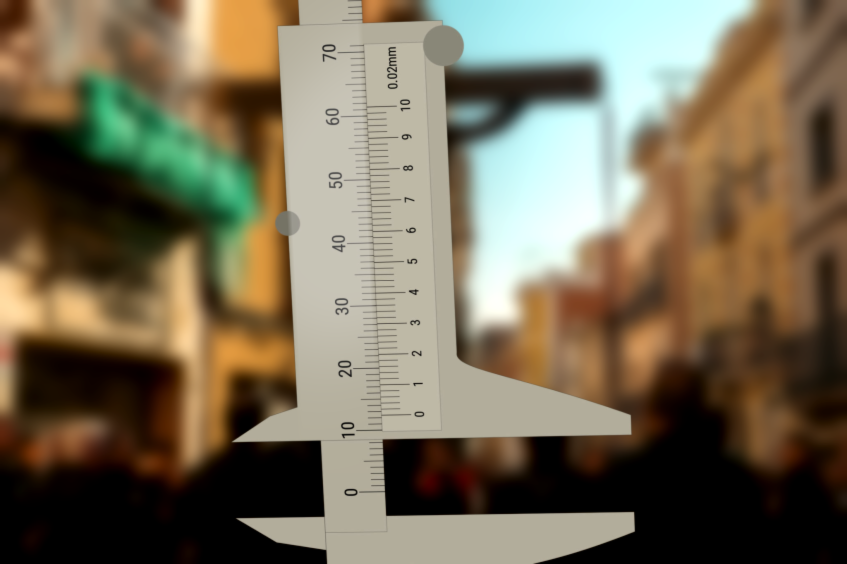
12.4 mm
